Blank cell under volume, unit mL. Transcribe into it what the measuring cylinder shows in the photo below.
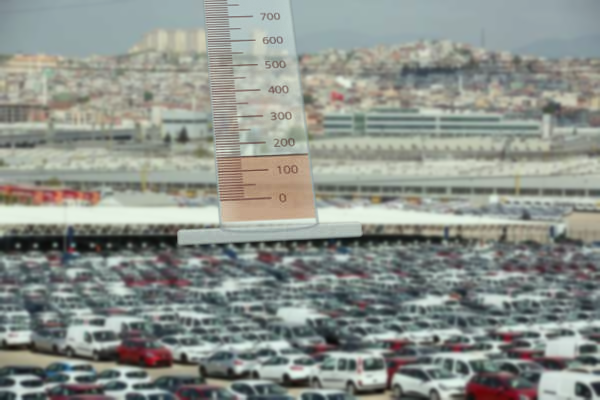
150 mL
